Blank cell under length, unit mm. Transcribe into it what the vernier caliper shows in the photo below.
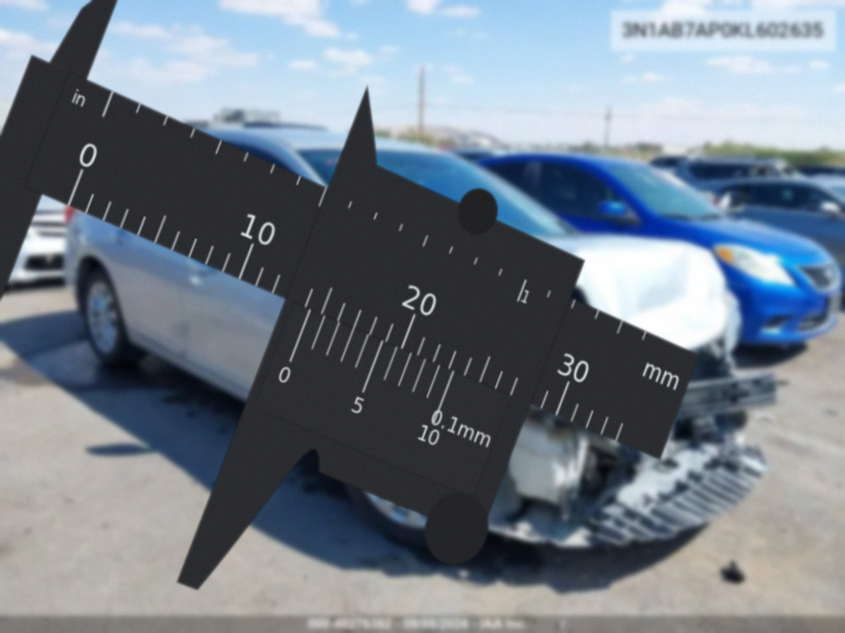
14.3 mm
